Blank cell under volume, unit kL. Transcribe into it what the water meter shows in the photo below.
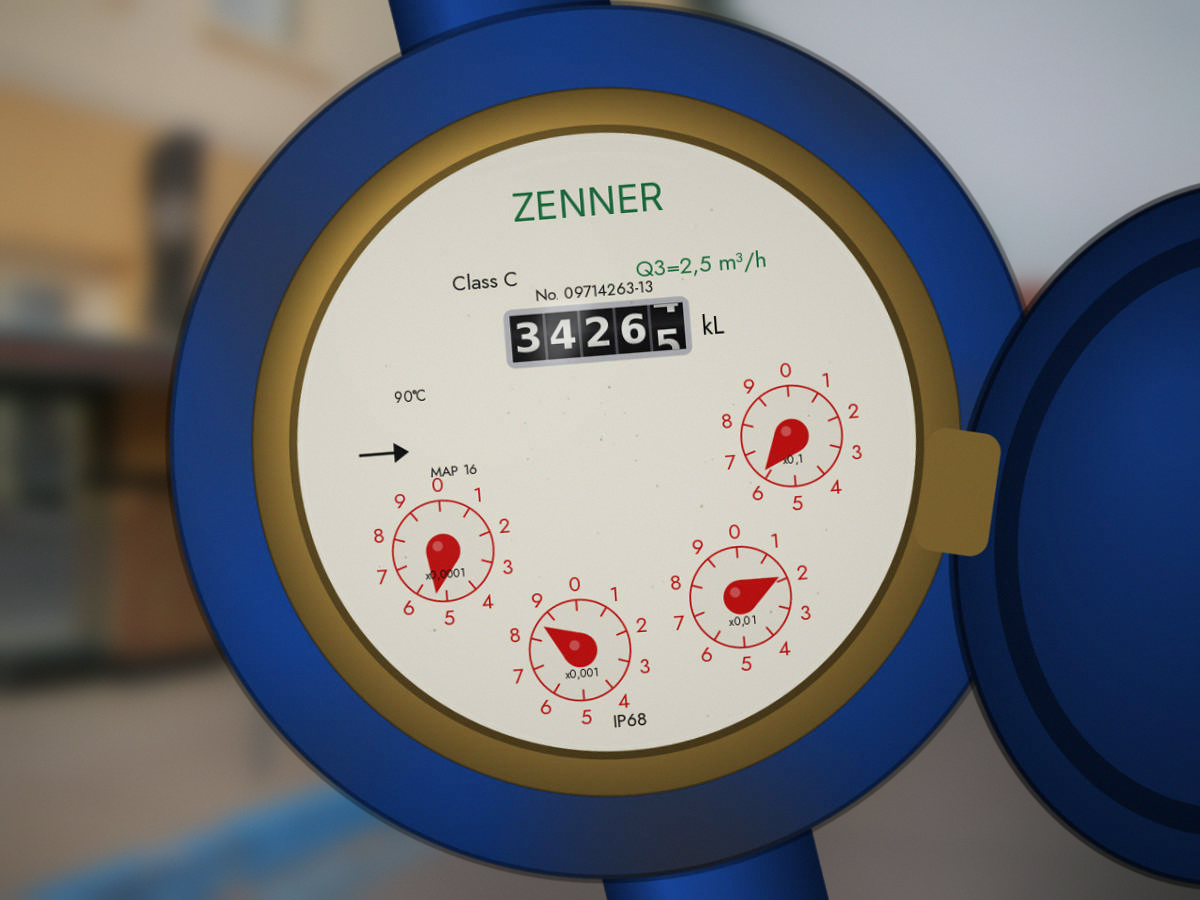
34264.6185 kL
